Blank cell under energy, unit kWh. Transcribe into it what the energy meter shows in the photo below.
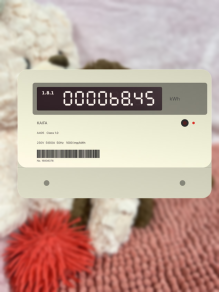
68.45 kWh
